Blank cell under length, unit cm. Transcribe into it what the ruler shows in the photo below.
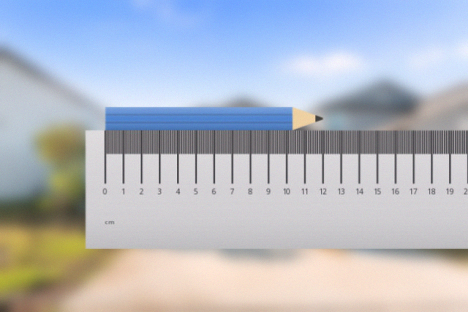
12 cm
